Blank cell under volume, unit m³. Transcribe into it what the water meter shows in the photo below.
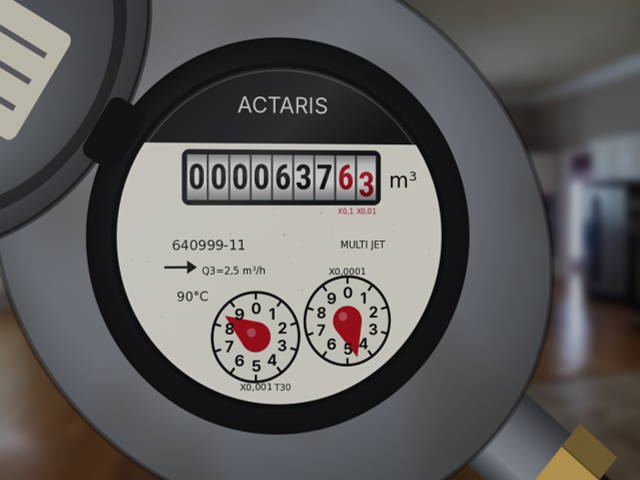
637.6284 m³
